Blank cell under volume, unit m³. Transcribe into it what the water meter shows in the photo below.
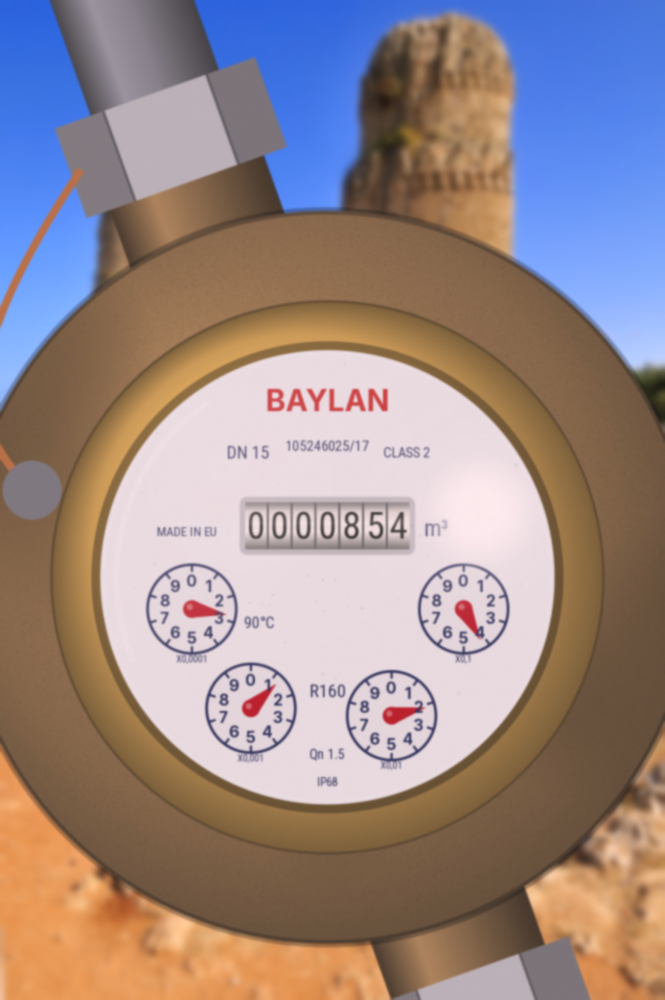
854.4212 m³
